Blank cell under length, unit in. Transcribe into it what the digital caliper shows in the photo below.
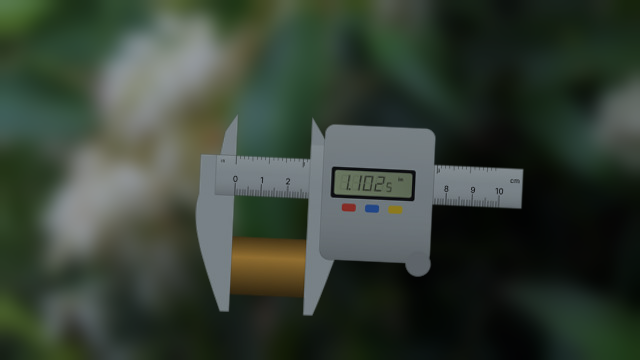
1.1025 in
